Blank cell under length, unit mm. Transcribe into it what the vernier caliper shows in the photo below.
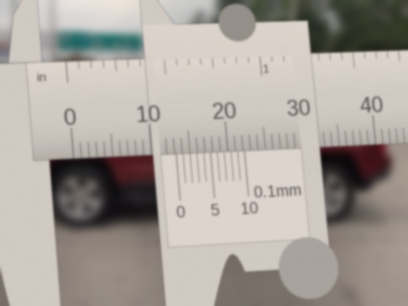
13.2 mm
